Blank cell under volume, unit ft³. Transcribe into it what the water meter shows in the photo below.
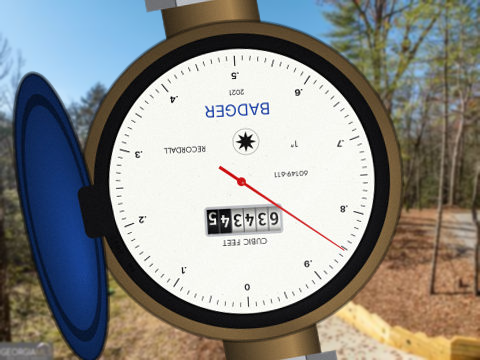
634344.85 ft³
